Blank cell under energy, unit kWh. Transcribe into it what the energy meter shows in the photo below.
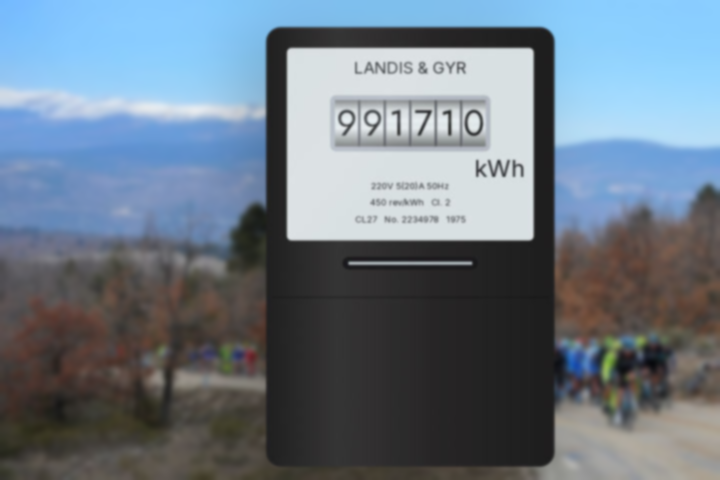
991710 kWh
